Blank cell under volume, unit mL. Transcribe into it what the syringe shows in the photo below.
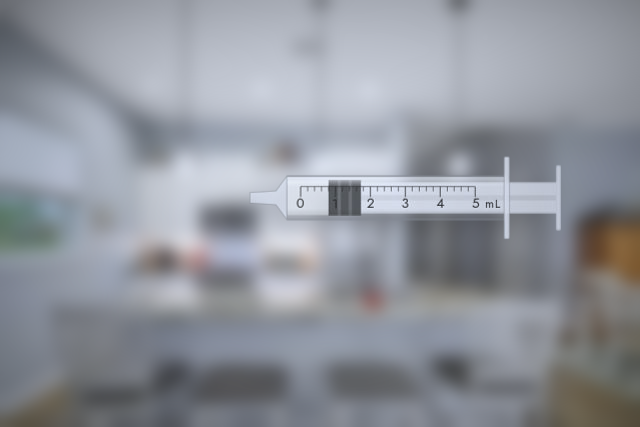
0.8 mL
